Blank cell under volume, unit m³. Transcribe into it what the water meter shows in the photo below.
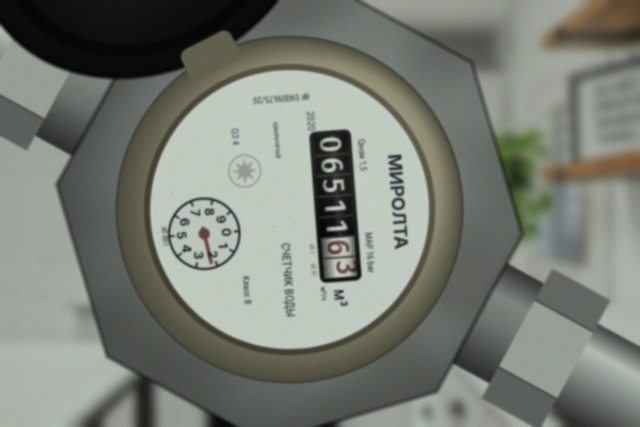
6511.632 m³
